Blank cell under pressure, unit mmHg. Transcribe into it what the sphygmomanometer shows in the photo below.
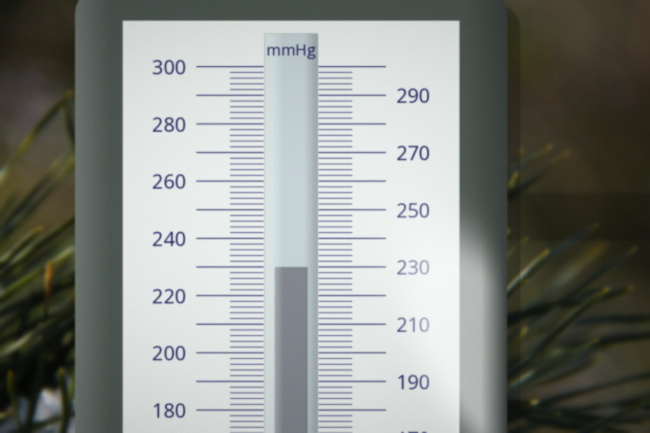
230 mmHg
